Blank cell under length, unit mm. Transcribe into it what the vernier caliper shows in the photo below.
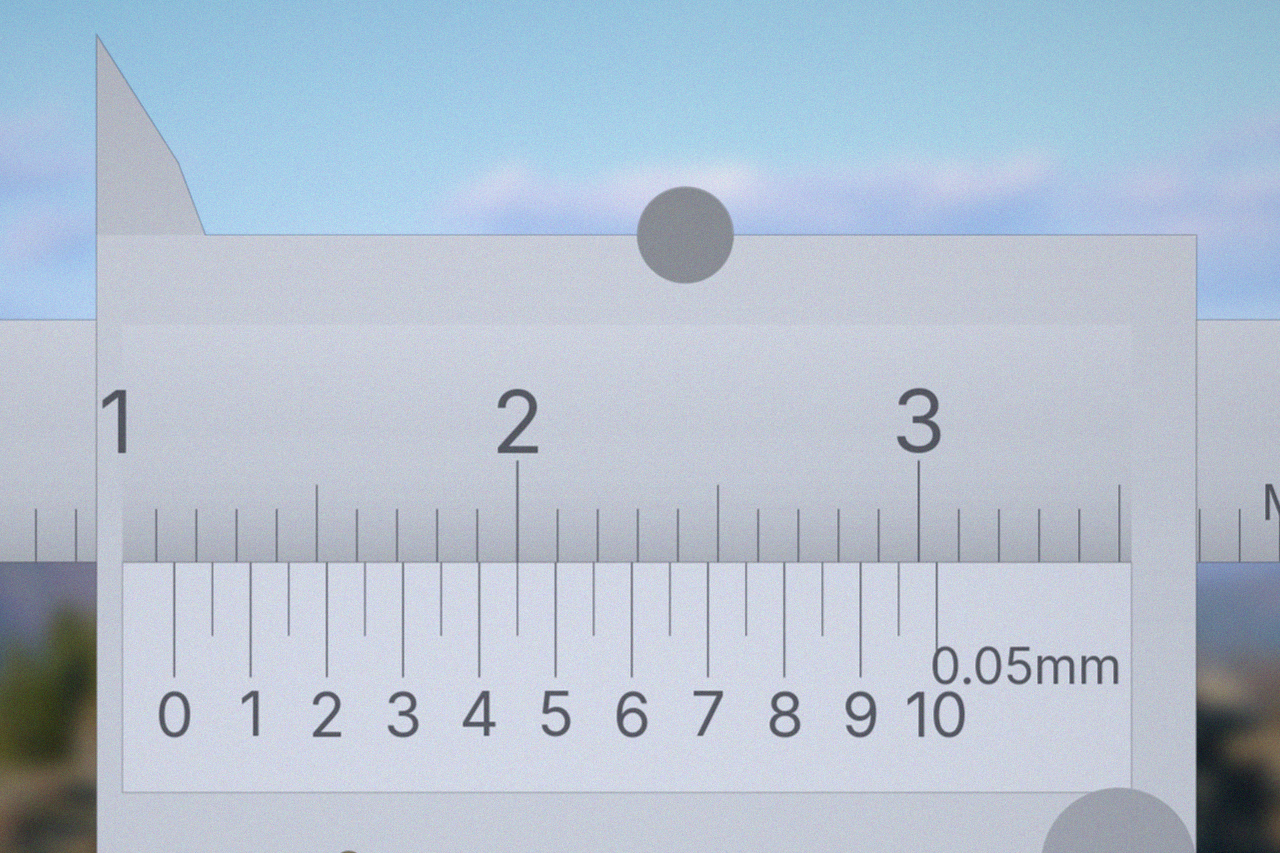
11.45 mm
